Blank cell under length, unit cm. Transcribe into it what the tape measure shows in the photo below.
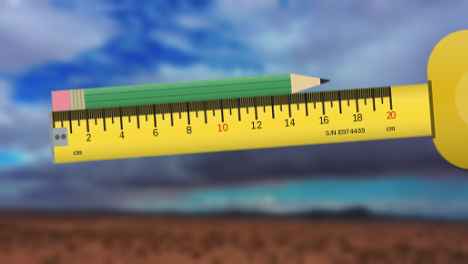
16.5 cm
